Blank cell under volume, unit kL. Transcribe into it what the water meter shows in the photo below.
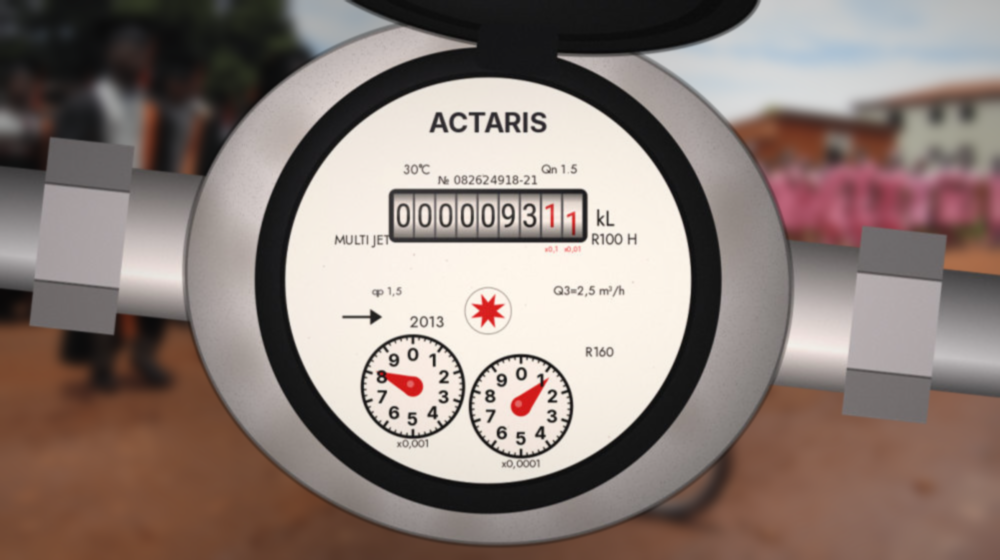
93.1081 kL
